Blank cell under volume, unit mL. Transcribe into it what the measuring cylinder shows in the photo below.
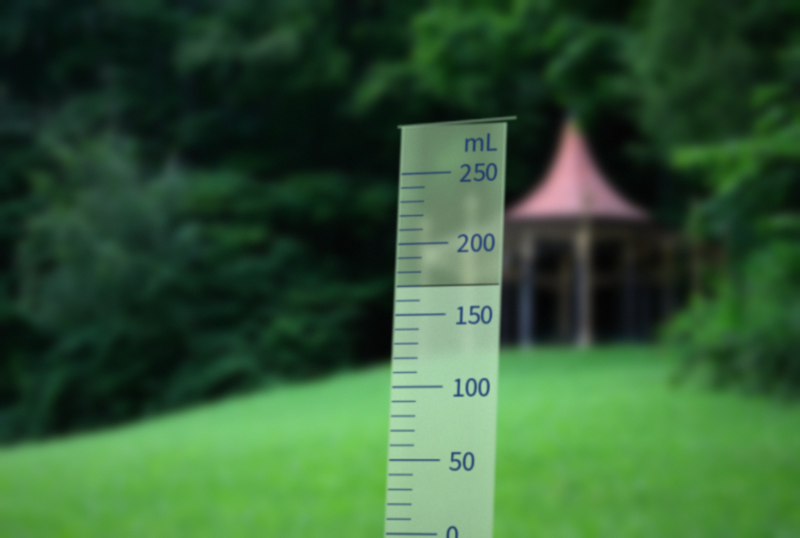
170 mL
